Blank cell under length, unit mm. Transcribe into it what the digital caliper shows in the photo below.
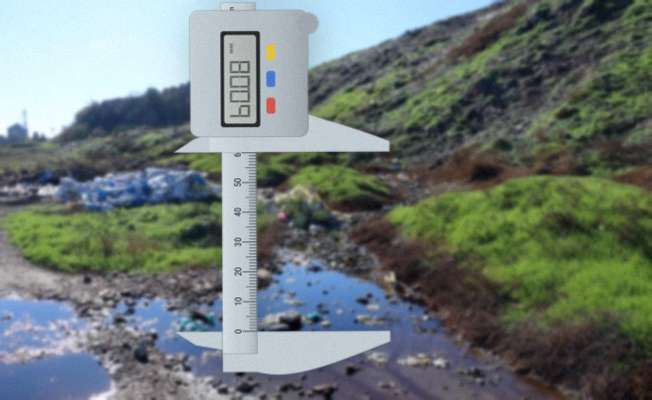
60.08 mm
